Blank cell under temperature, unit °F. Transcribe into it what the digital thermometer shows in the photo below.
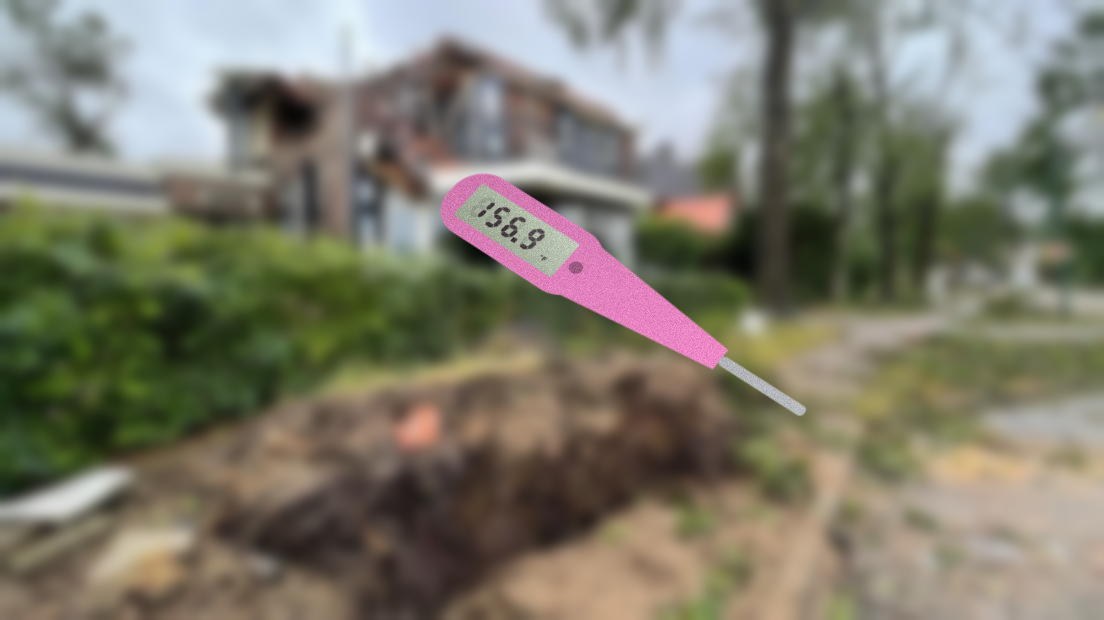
156.9 °F
